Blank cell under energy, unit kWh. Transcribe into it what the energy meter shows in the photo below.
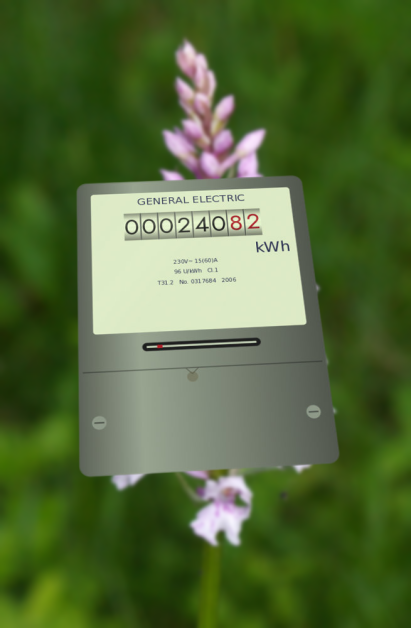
240.82 kWh
